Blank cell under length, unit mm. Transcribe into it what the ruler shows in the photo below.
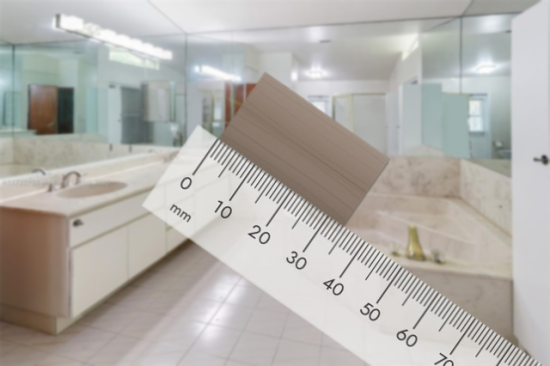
34 mm
